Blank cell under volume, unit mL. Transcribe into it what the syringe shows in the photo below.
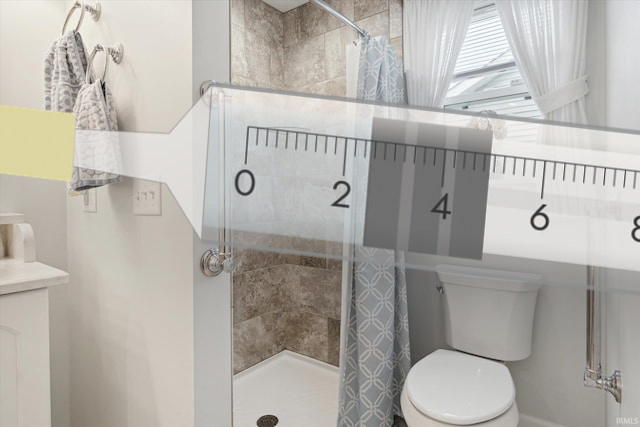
2.5 mL
